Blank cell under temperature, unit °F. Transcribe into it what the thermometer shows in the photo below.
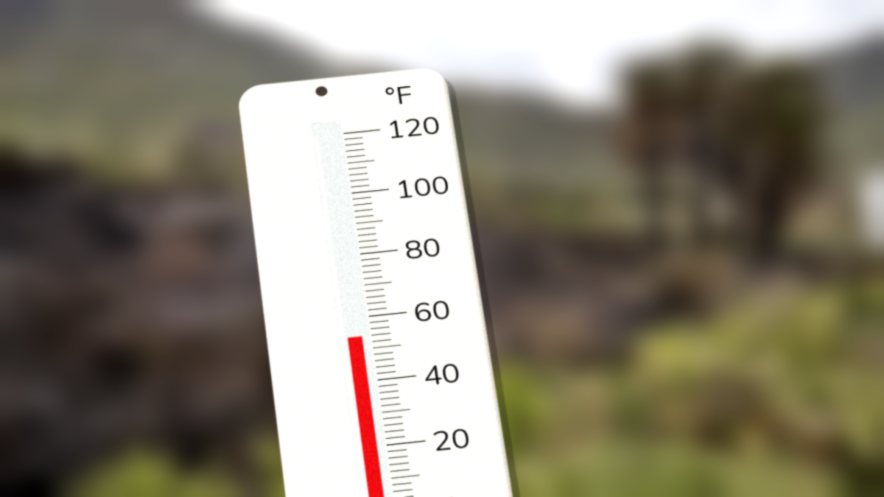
54 °F
